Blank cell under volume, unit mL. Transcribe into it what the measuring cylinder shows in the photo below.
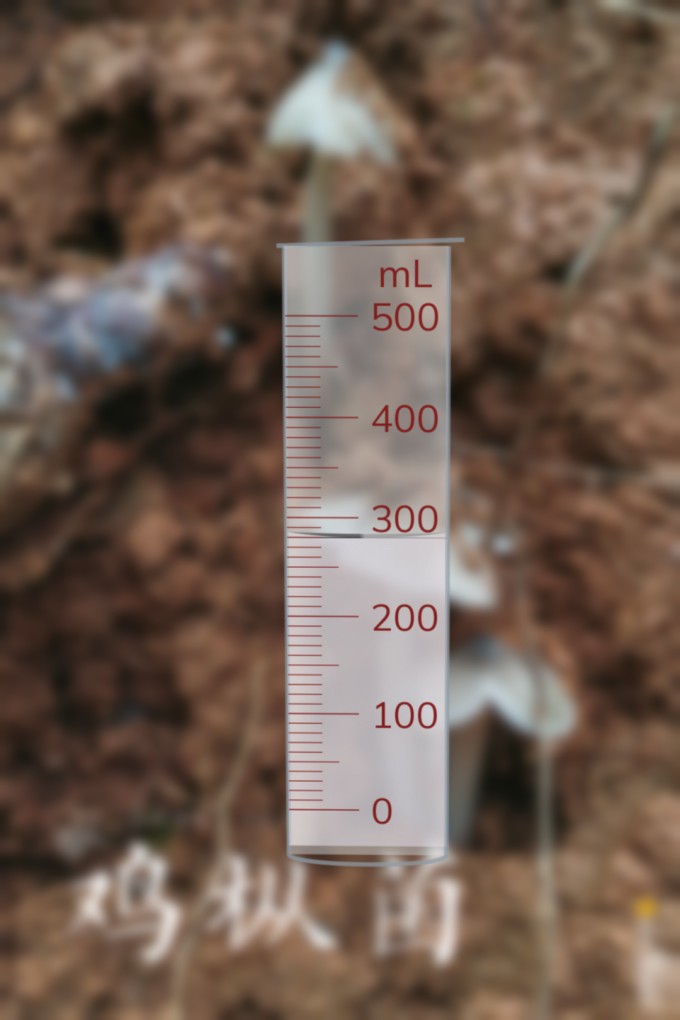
280 mL
